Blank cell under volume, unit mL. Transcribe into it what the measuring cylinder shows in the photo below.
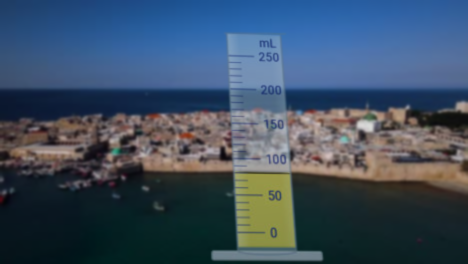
80 mL
